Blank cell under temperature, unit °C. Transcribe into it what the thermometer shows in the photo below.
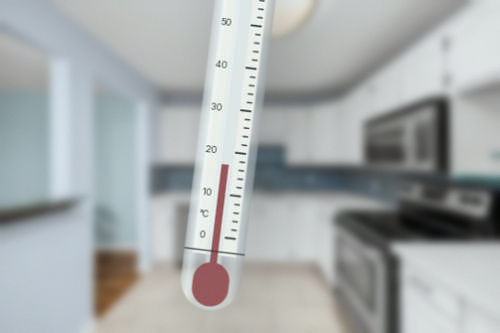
17 °C
